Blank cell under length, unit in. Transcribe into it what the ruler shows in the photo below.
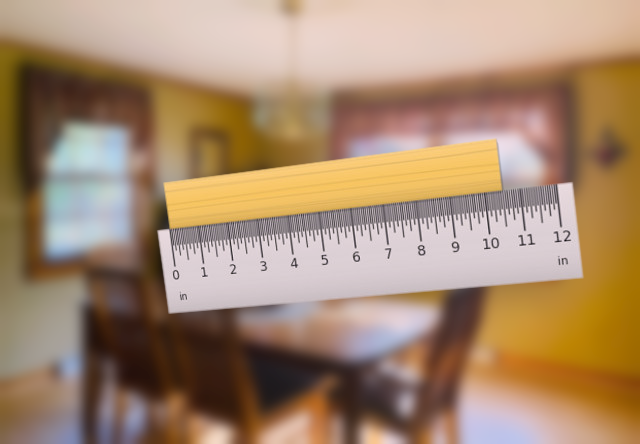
10.5 in
